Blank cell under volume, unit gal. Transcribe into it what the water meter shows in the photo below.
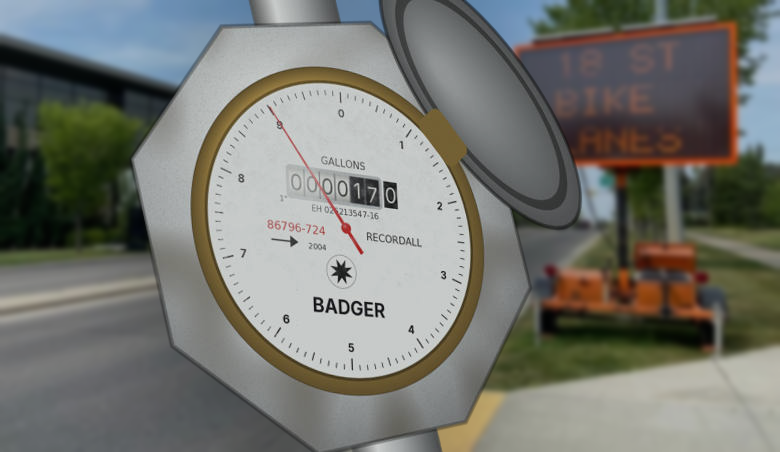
169.0 gal
